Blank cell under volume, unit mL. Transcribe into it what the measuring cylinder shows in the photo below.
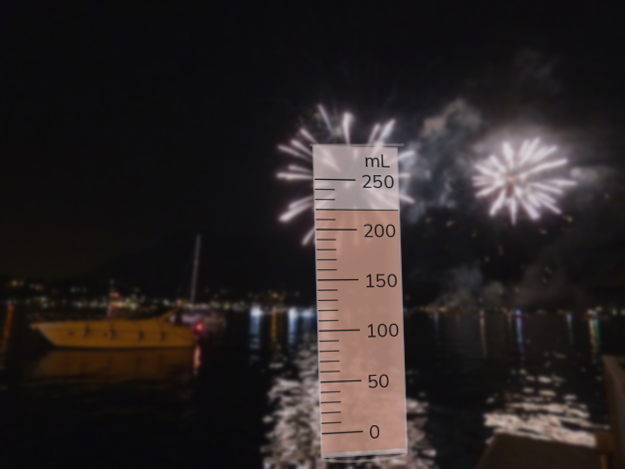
220 mL
